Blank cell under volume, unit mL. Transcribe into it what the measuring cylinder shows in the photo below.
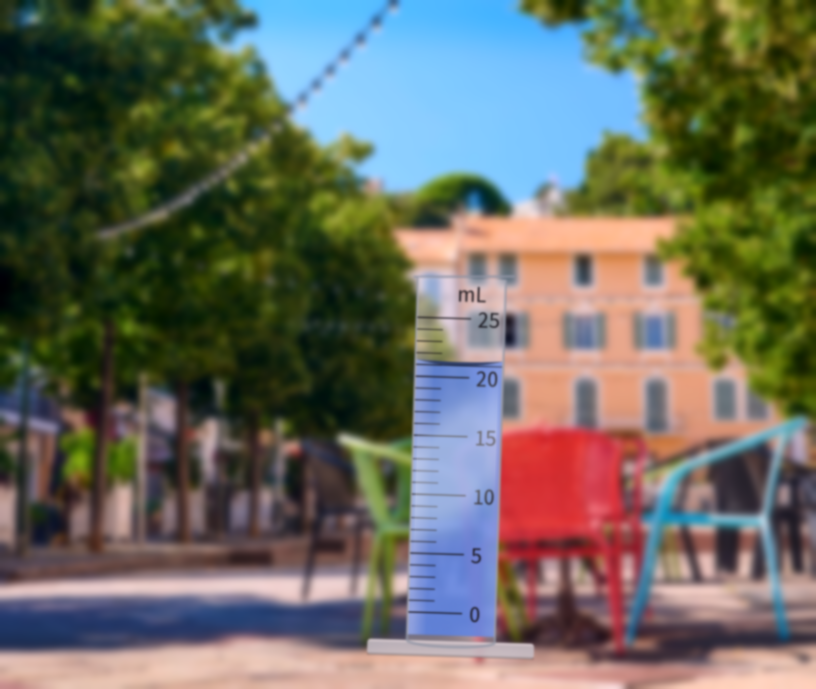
21 mL
